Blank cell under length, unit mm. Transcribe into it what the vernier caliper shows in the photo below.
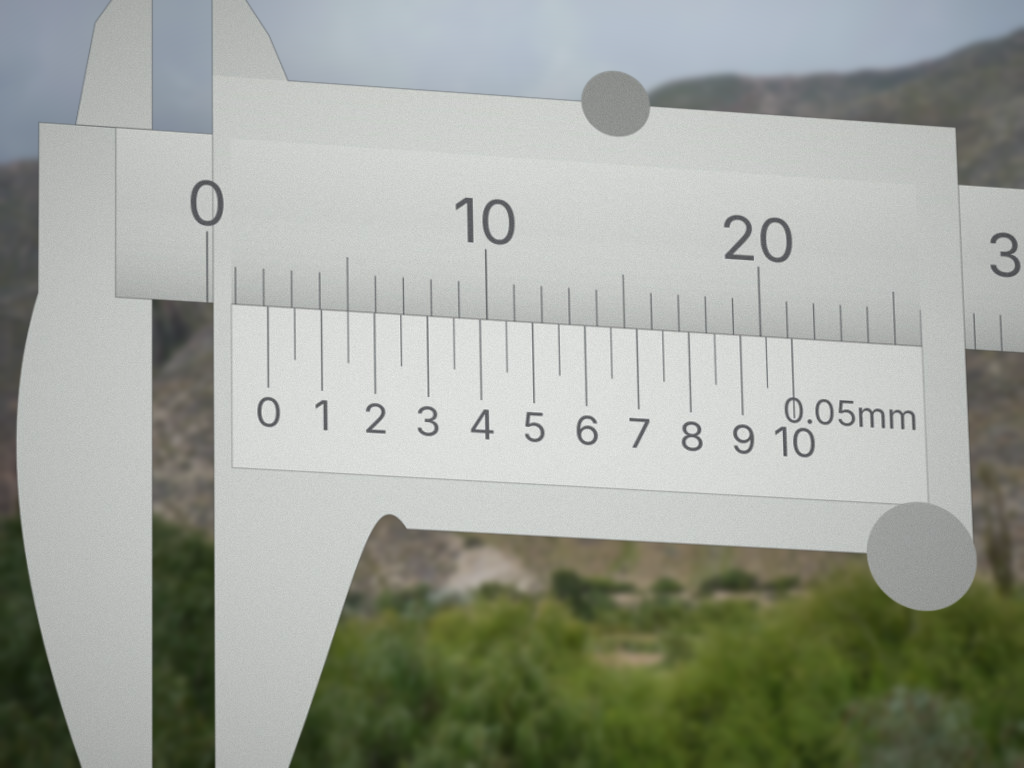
2.15 mm
